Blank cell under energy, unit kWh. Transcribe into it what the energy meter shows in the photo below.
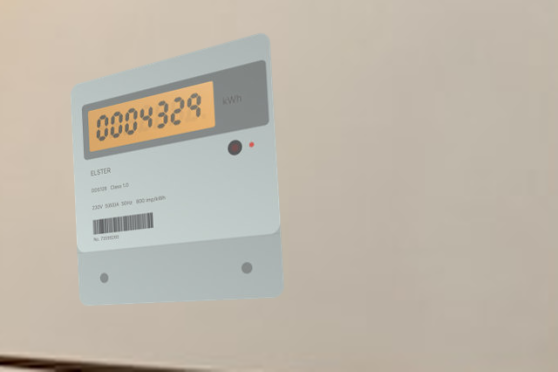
4329 kWh
